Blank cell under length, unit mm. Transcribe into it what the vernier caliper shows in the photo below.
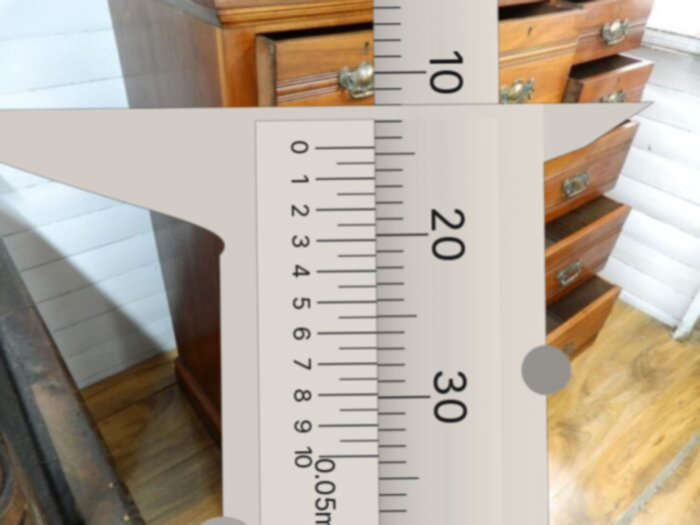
14.6 mm
